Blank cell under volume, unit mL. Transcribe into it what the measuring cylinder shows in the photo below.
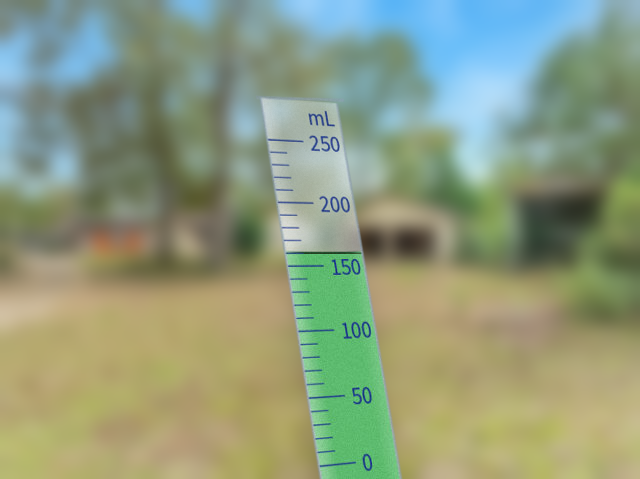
160 mL
